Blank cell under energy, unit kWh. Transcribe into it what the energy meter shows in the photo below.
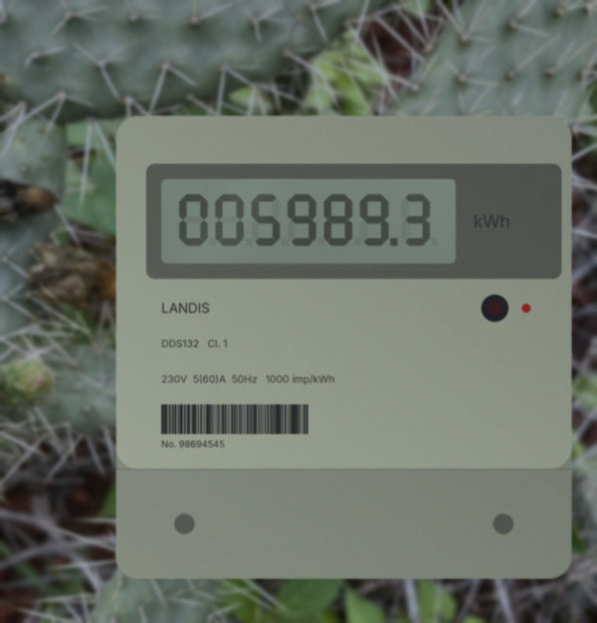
5989.3 kWh
